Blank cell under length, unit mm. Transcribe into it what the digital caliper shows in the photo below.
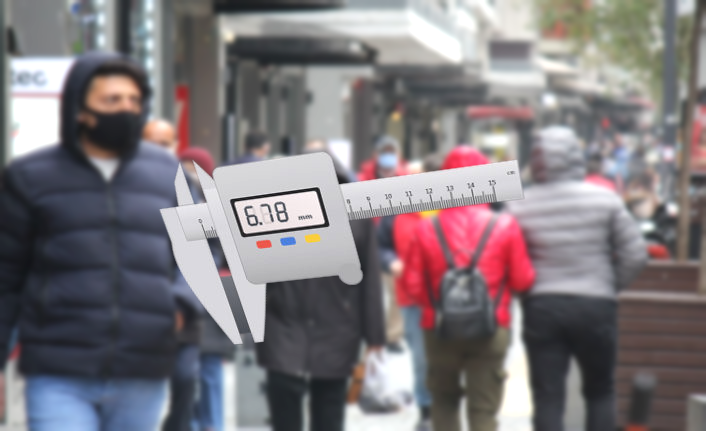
6.78 mm
